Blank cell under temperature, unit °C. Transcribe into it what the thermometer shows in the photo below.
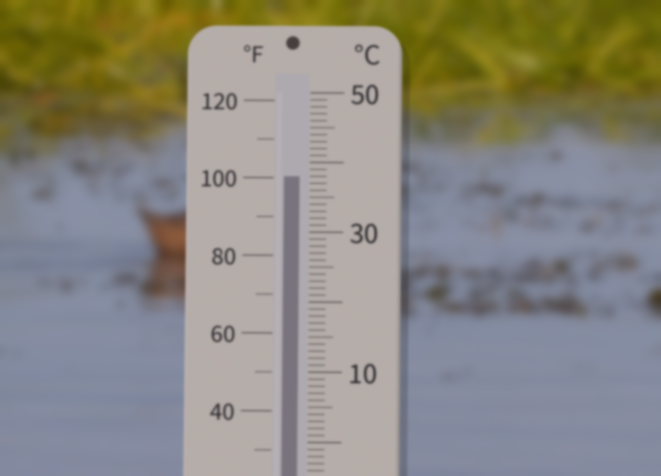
38 °C
